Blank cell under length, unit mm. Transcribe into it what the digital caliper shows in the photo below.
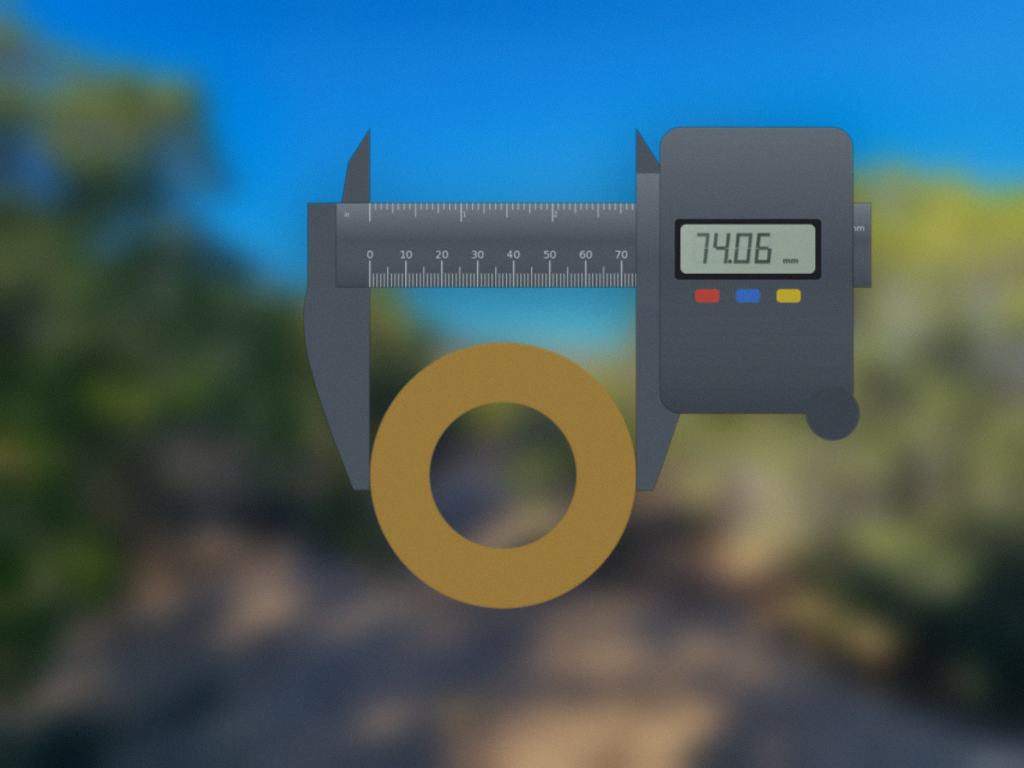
74.06 mm
